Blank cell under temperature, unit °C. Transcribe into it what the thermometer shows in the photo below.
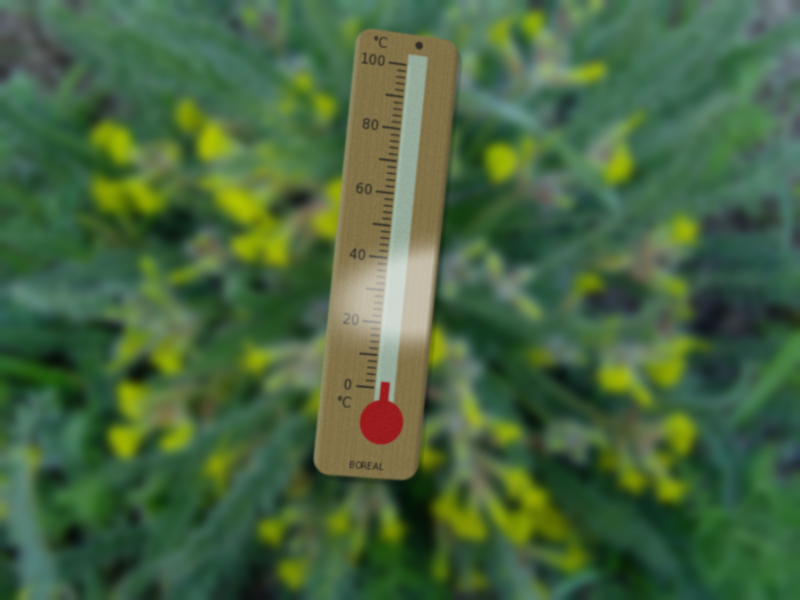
2 °C
